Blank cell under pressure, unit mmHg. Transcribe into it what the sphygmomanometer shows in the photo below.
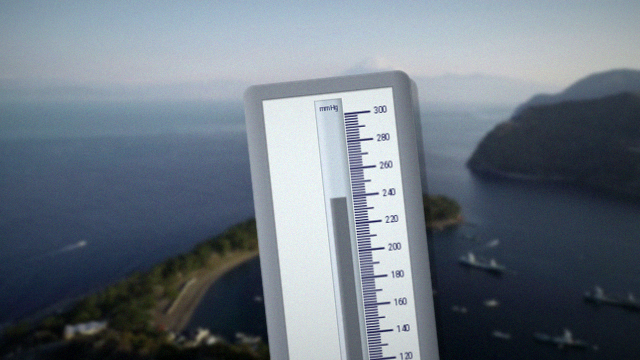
240 mmHg
